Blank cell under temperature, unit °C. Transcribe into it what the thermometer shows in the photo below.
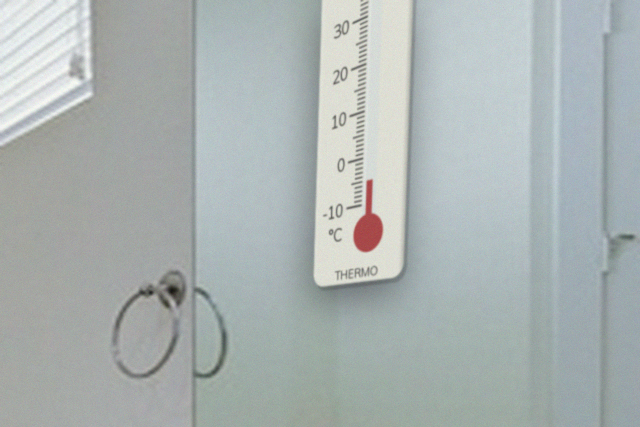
-5 °C
